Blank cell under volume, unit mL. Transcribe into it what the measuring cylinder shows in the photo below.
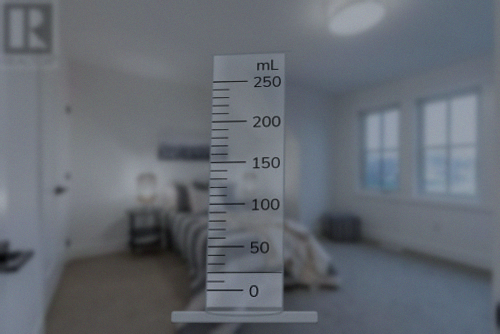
20 mL
